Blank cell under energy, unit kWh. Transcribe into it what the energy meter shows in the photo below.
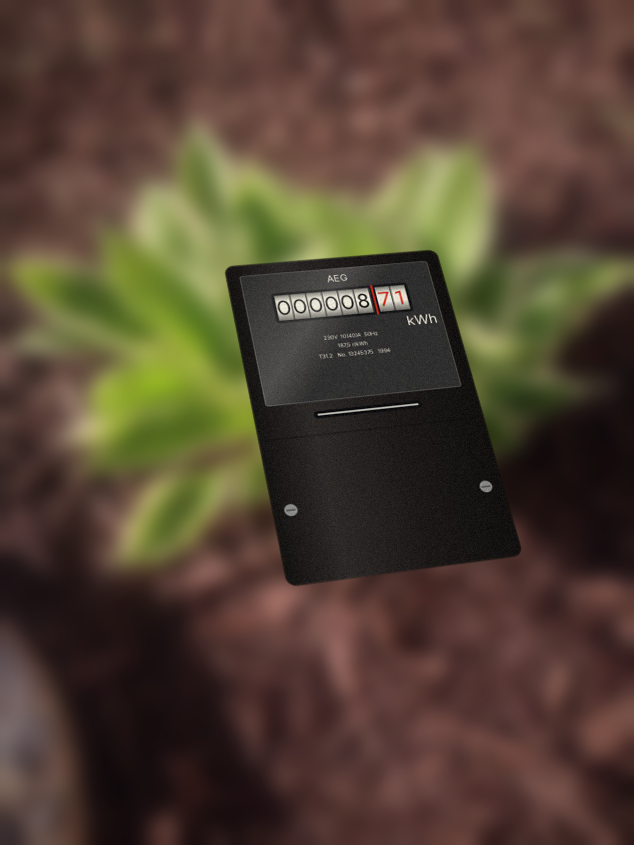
8.71 kWh
